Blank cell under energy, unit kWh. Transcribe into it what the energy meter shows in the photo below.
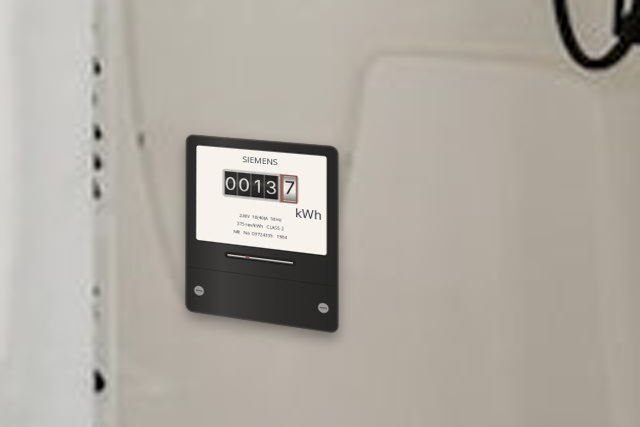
13.7 kWh
